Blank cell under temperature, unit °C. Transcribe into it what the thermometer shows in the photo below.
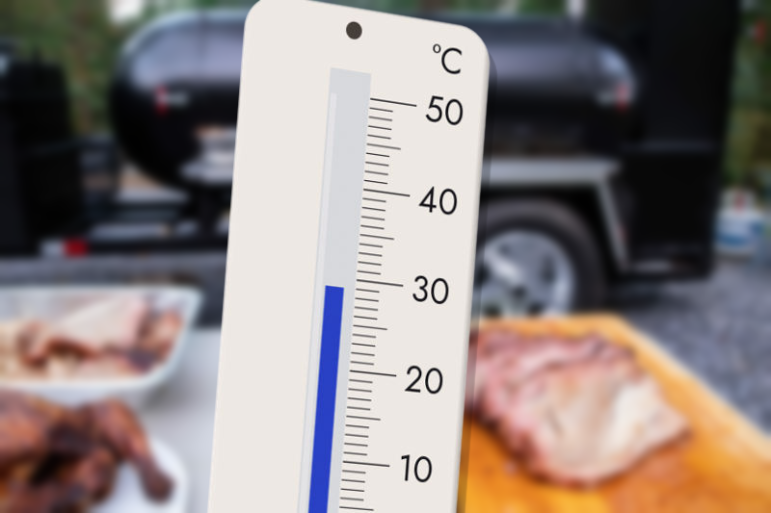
29 °C
